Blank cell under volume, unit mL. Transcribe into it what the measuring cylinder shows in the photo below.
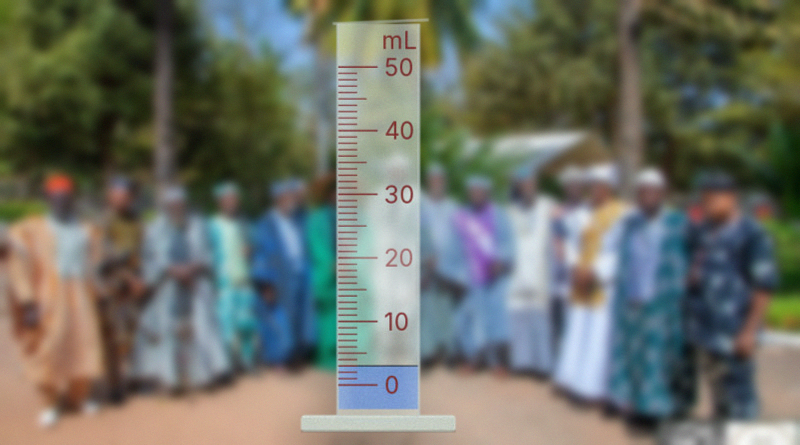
3 mL
